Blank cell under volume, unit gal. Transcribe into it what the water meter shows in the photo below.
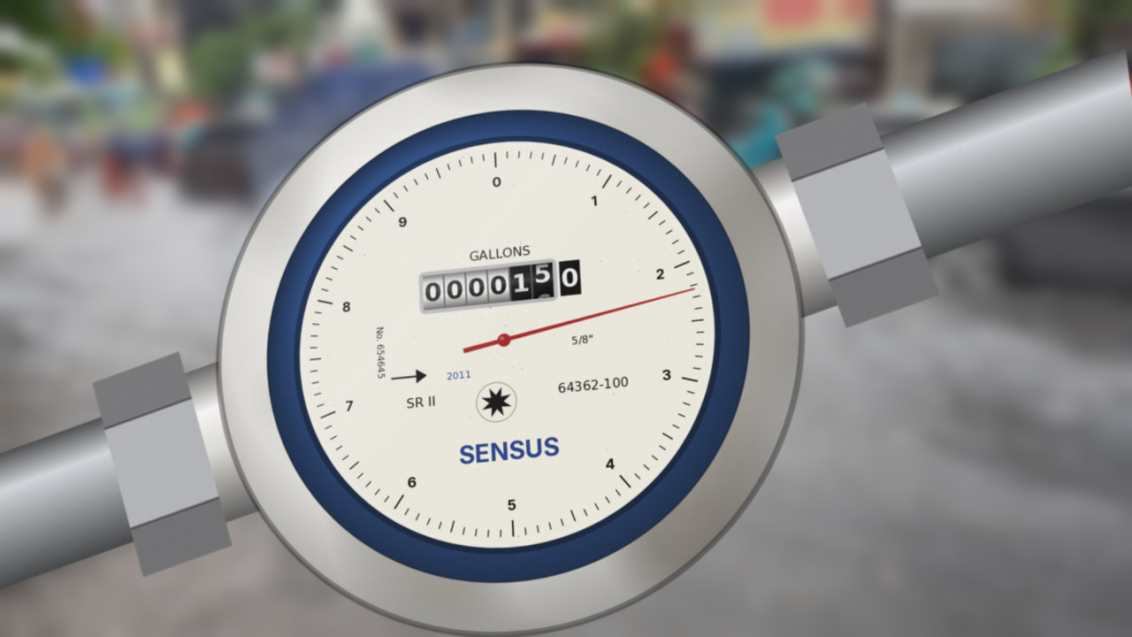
152.2 gal
